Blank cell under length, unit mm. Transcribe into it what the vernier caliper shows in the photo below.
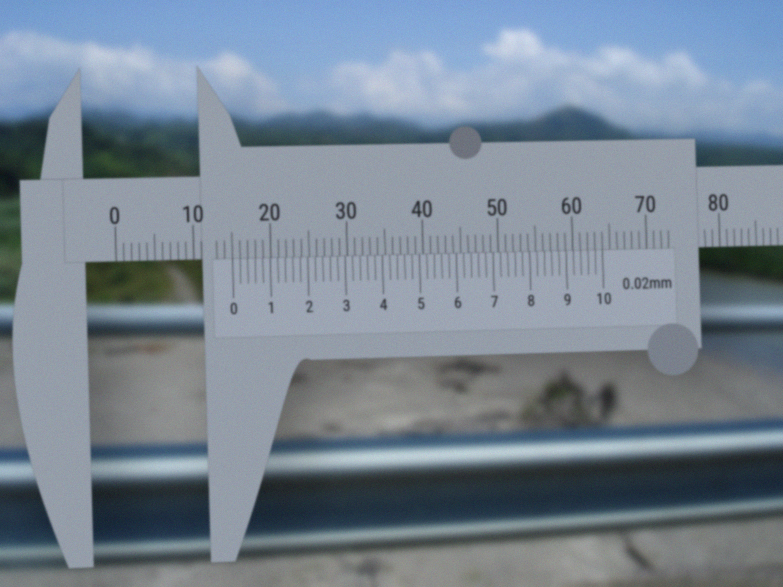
15.0 mm
